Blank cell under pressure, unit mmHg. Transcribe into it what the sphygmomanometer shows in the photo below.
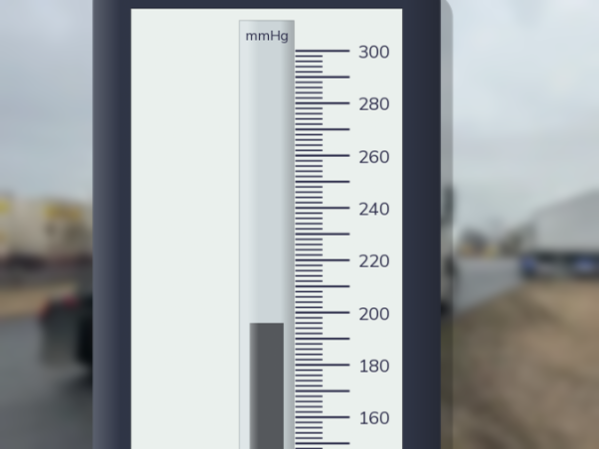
196 mmHg
